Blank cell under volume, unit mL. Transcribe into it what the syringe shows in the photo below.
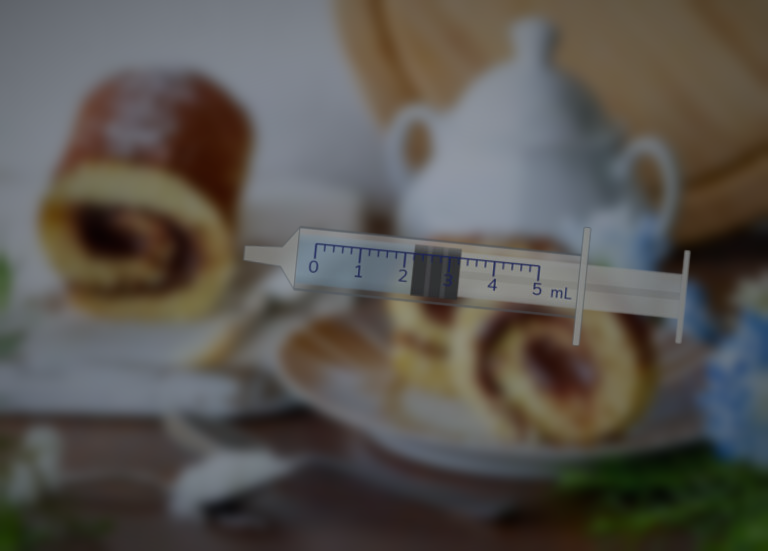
2.2 mL
